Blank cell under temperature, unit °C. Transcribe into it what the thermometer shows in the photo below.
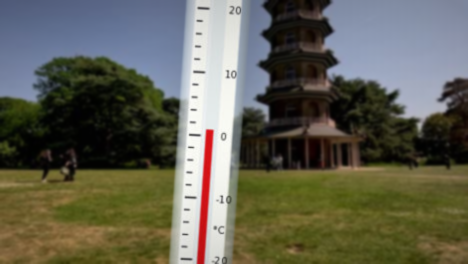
1 °C
